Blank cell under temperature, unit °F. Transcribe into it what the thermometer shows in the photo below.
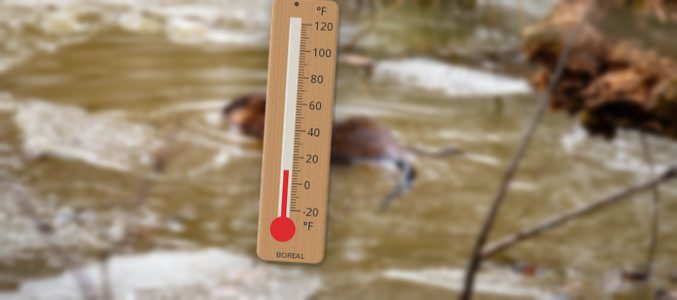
10 °F
